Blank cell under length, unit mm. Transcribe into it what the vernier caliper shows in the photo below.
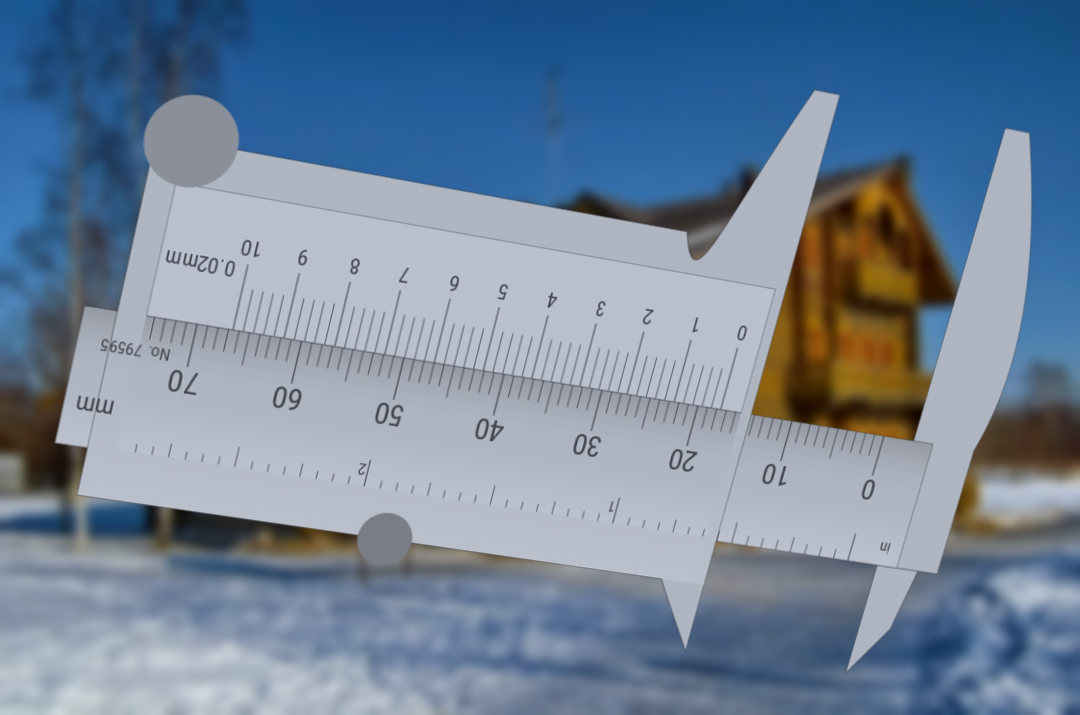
17.6 mm
